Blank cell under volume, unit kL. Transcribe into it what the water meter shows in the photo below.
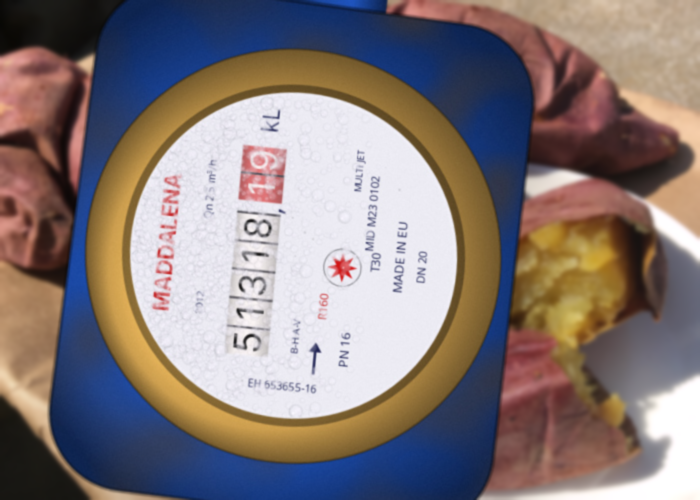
51318.19 kL
